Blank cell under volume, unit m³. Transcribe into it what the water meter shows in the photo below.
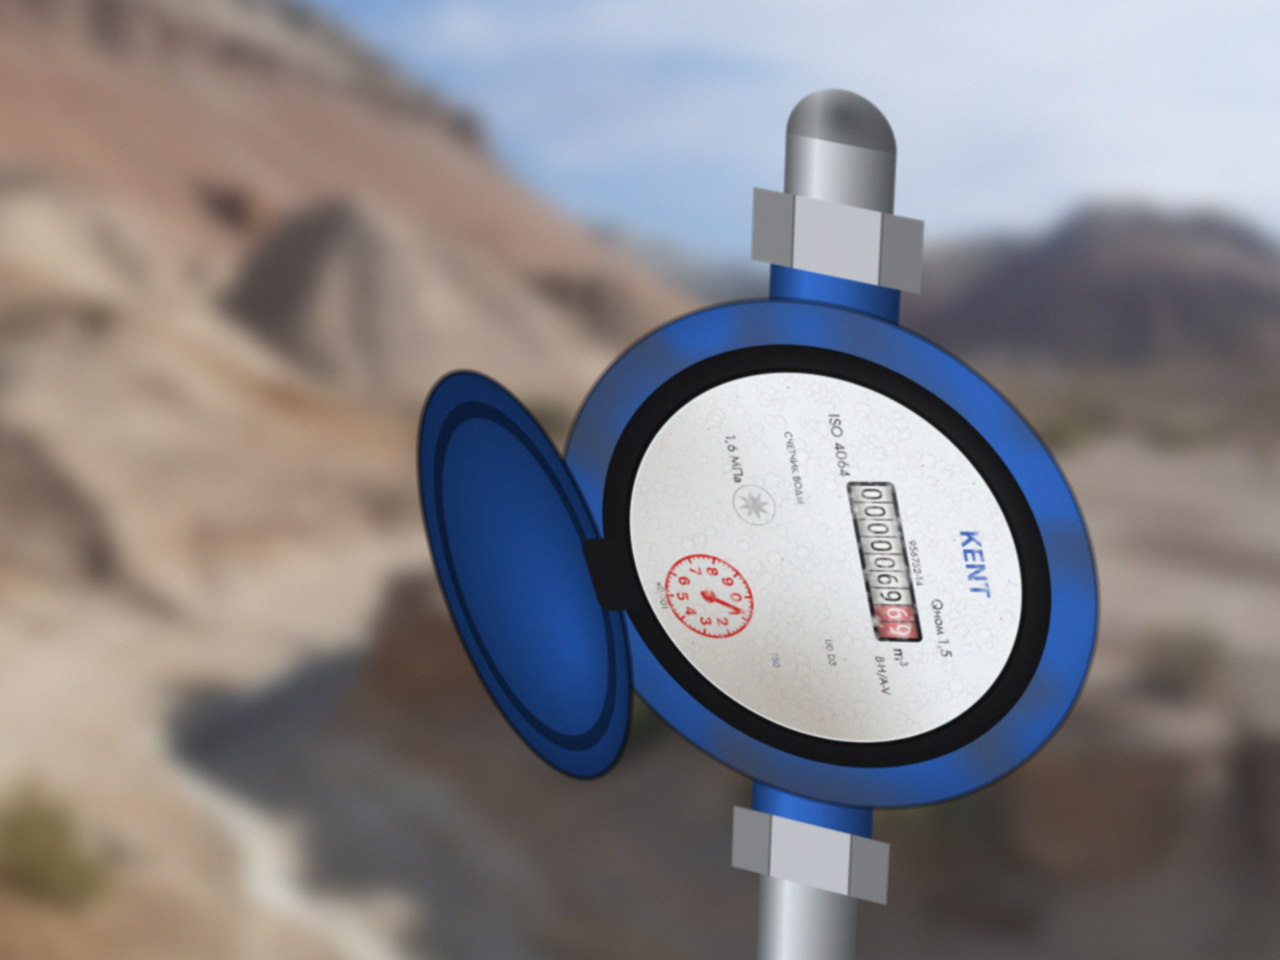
69.690 m³
